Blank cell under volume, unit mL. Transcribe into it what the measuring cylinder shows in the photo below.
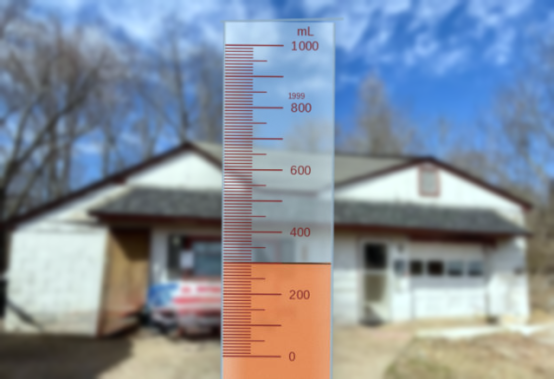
300 mL
